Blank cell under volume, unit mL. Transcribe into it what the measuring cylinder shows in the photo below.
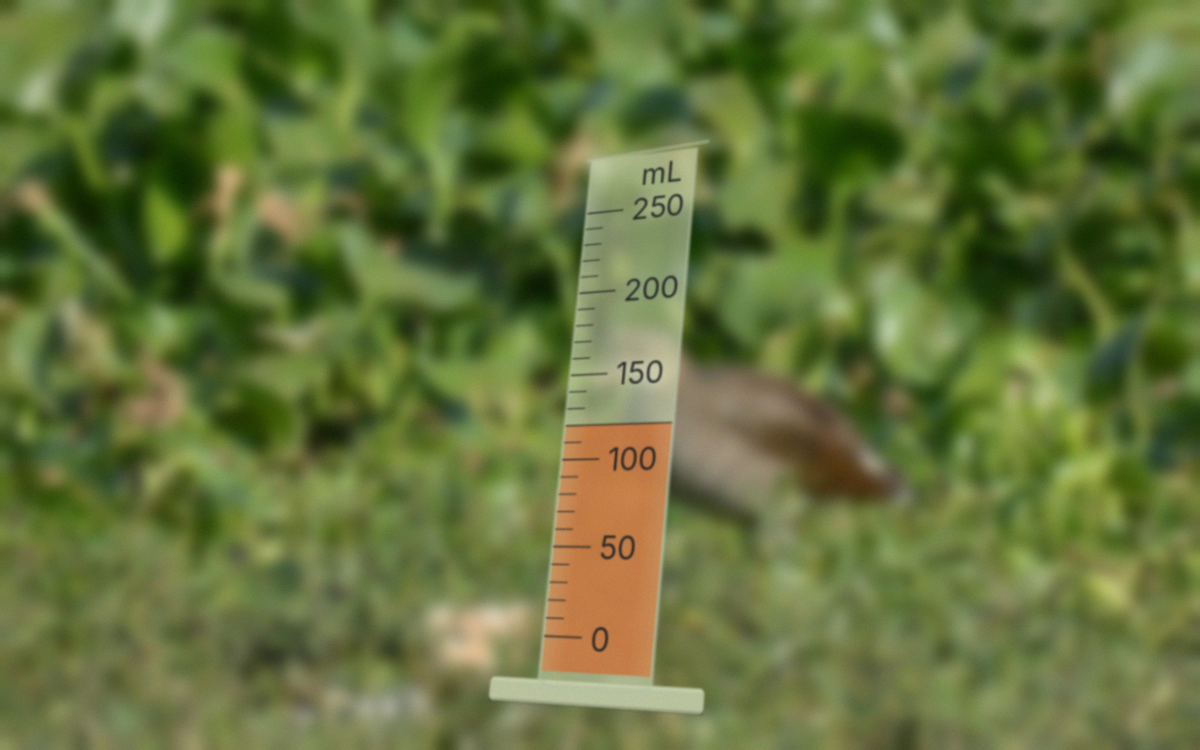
120 mL
